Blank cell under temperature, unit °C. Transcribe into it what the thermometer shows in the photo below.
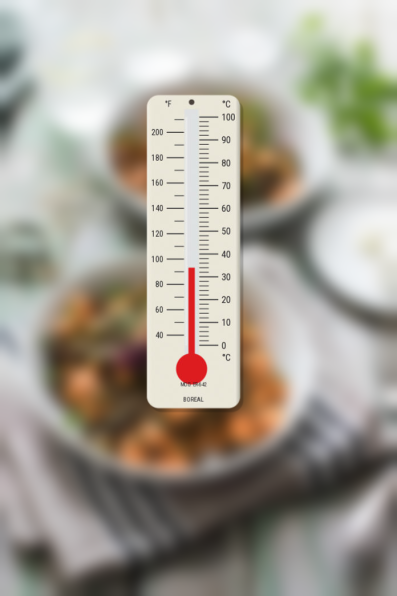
34 °C
